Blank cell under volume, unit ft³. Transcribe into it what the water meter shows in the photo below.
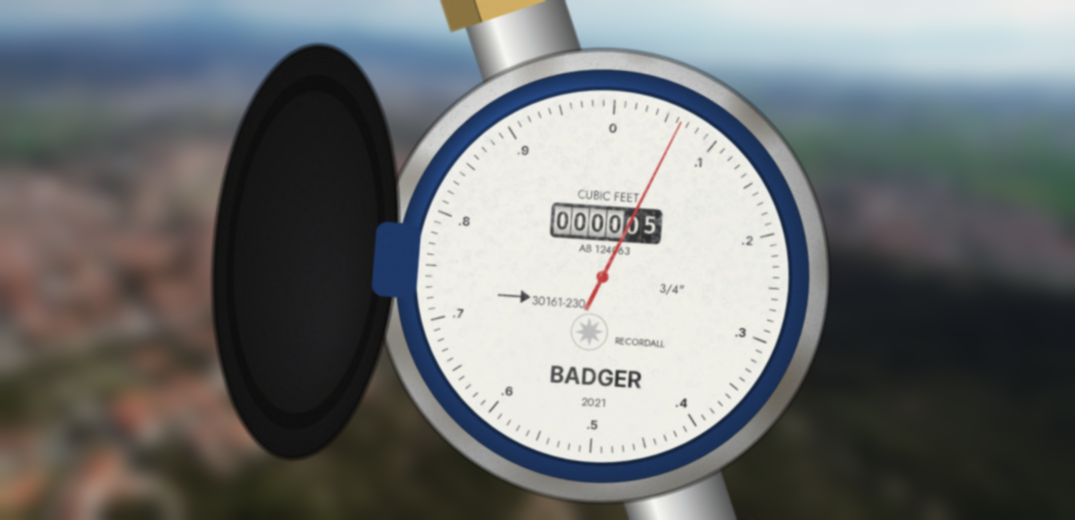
5.06 ft³
